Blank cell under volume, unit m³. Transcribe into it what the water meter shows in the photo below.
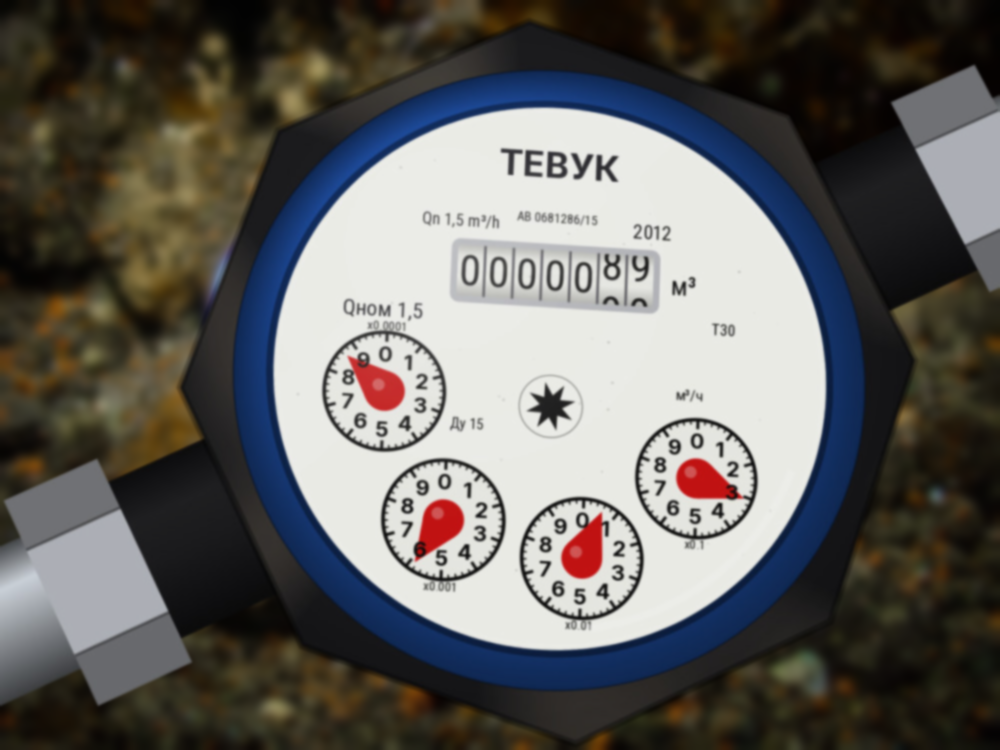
89.3058 m³
